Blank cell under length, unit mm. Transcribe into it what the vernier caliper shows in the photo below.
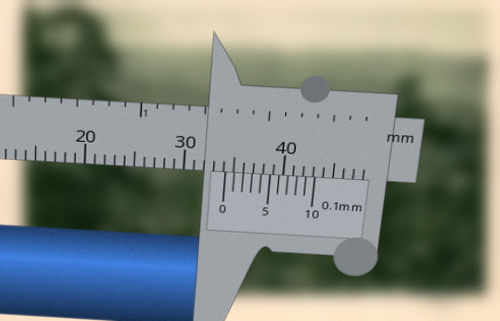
34.2 mm
